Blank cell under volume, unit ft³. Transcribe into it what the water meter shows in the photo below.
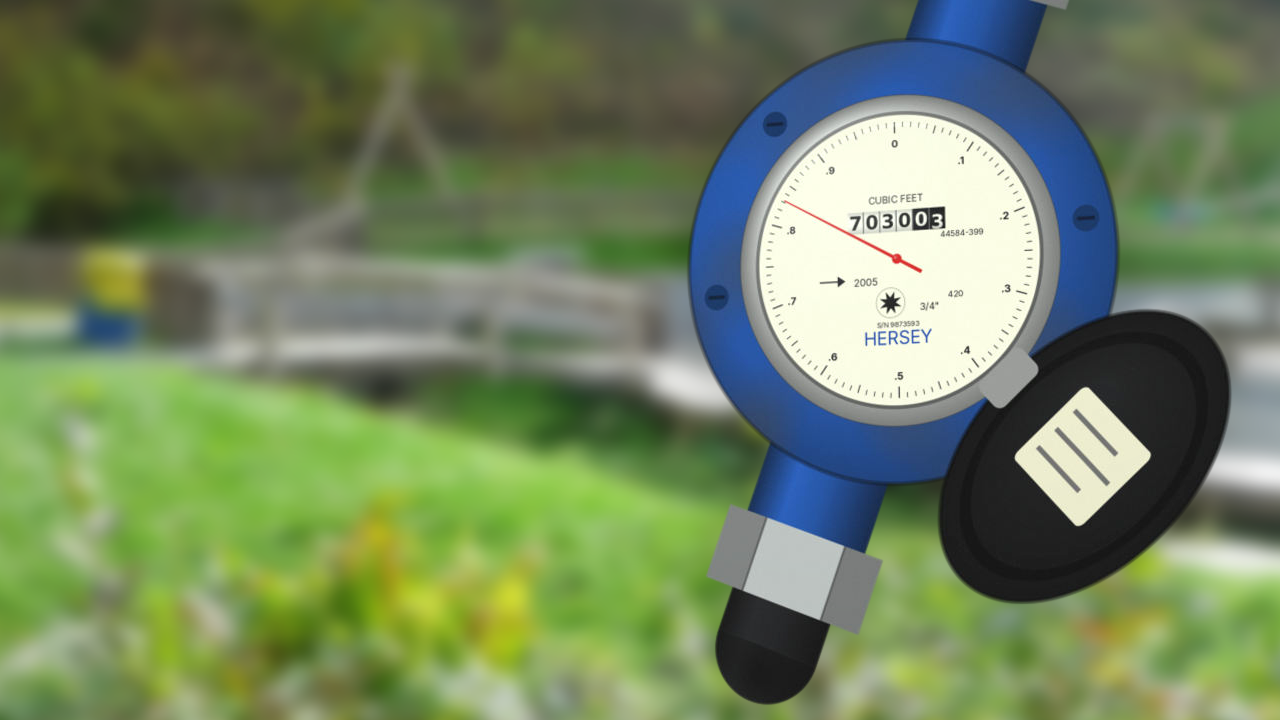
703002.83 ft³
